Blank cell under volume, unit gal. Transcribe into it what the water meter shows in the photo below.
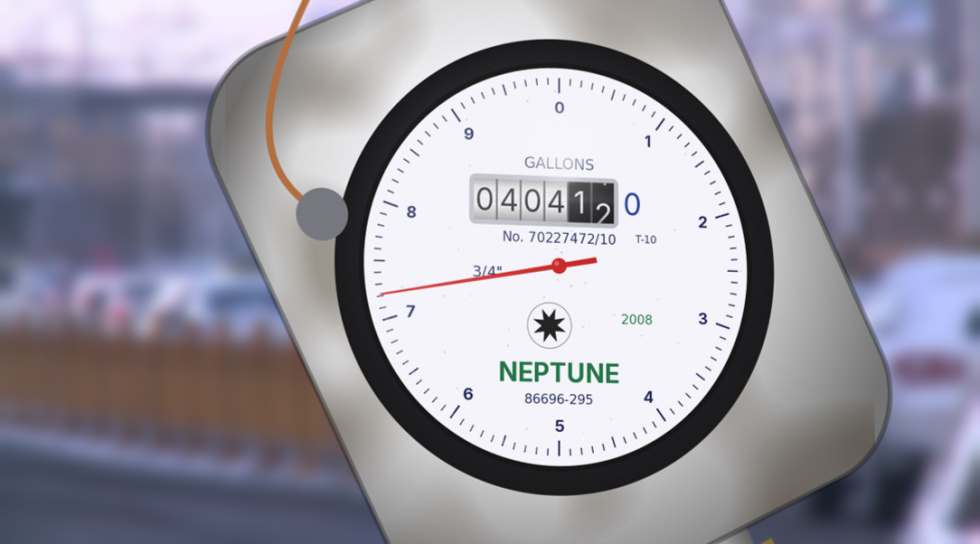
404117.2 gal
